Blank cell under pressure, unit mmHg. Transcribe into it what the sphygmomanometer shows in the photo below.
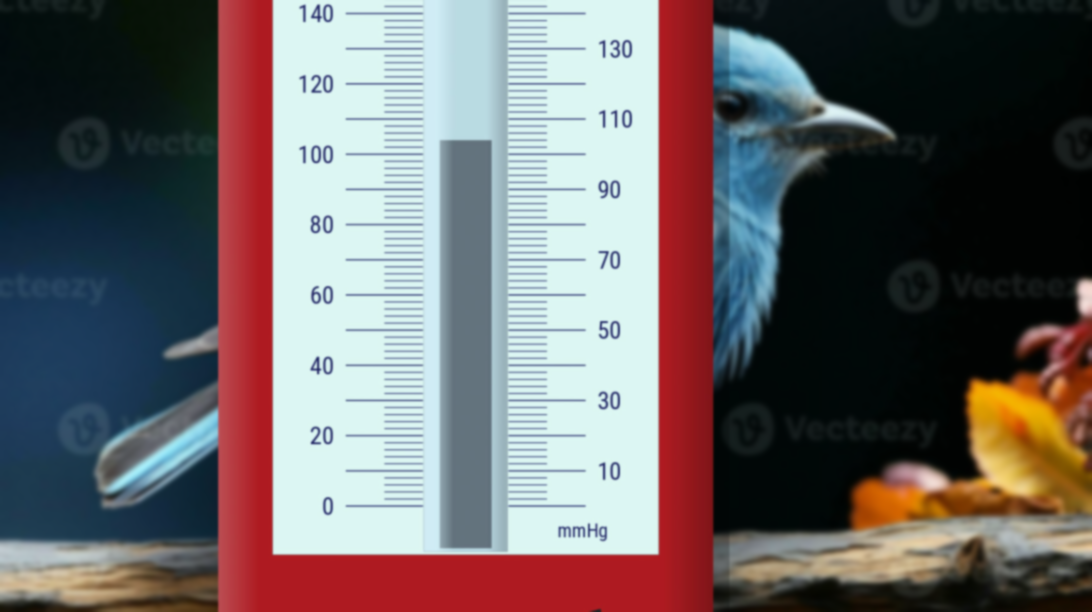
104 mmHg
